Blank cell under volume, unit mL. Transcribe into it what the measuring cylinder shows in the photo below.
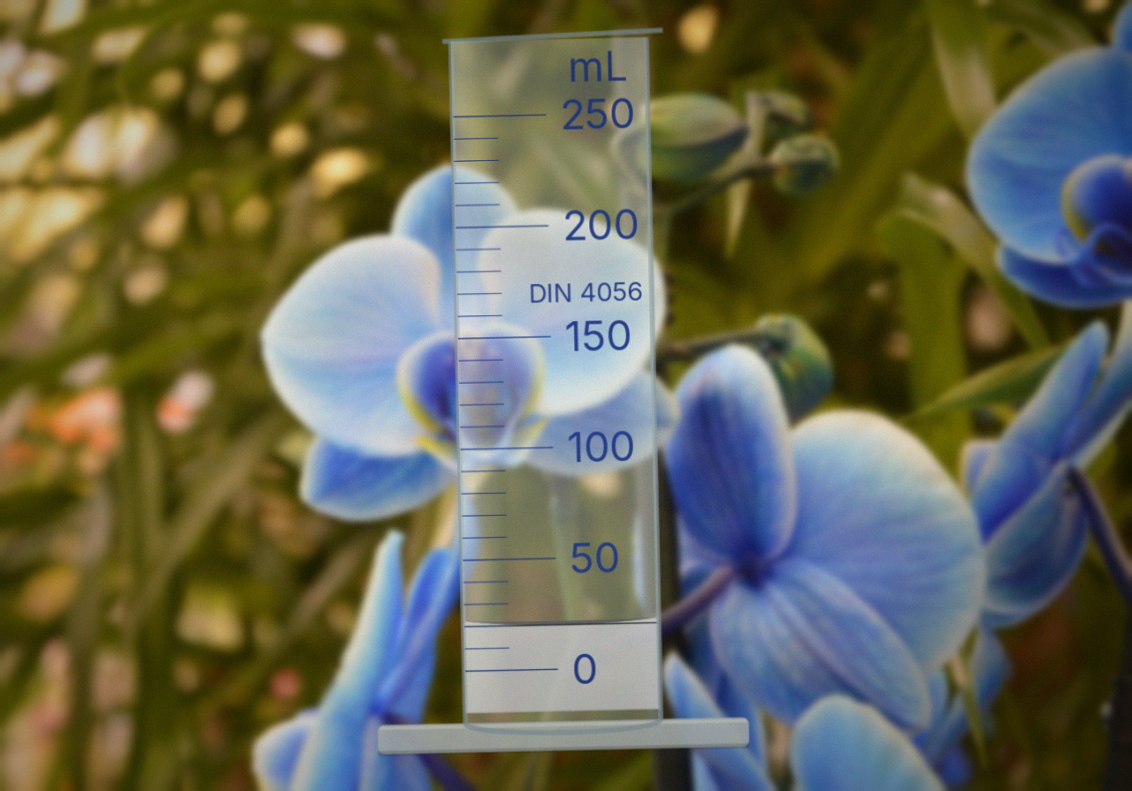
20 mL
